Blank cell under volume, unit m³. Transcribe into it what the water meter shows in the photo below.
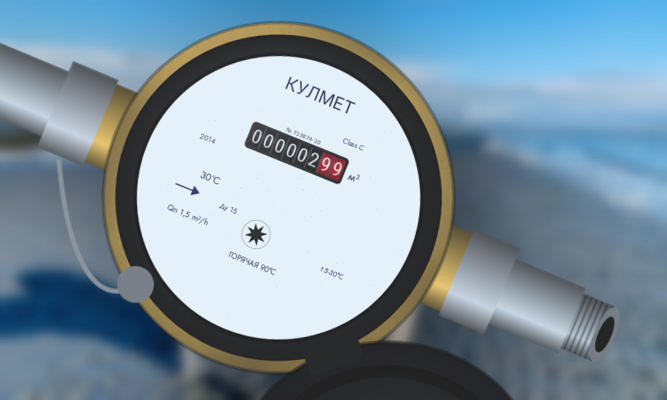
2.99 m³
